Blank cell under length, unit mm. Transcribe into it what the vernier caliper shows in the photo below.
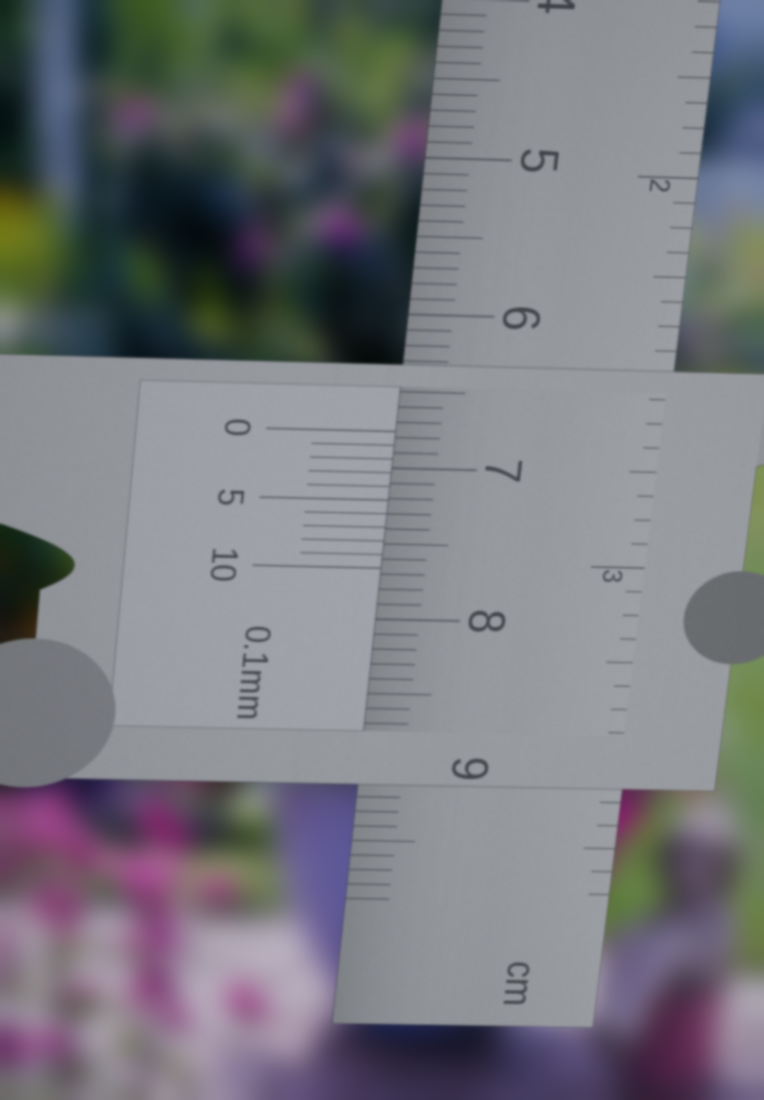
67.6 mm
